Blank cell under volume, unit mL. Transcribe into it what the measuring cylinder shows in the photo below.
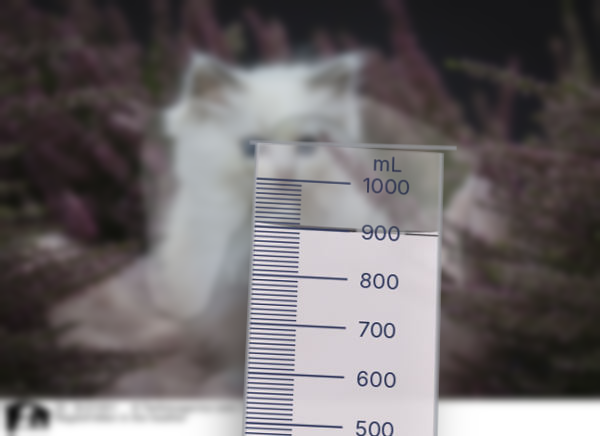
900 mL
